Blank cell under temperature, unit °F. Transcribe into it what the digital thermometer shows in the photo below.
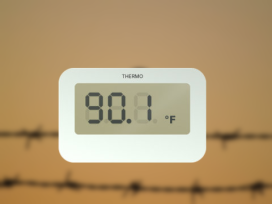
90.1 °F
